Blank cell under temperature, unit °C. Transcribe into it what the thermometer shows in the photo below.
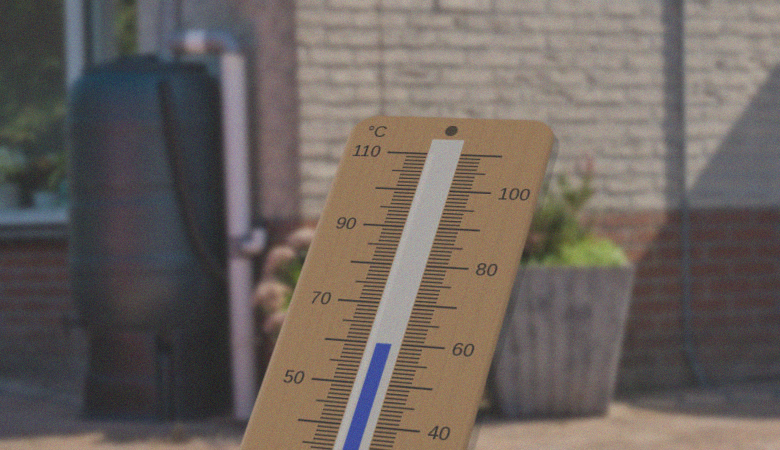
60 °C
